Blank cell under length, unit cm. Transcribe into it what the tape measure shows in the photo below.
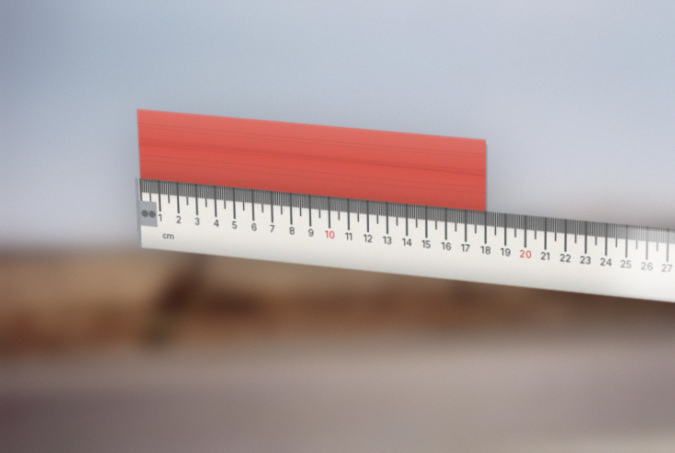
18 cm
